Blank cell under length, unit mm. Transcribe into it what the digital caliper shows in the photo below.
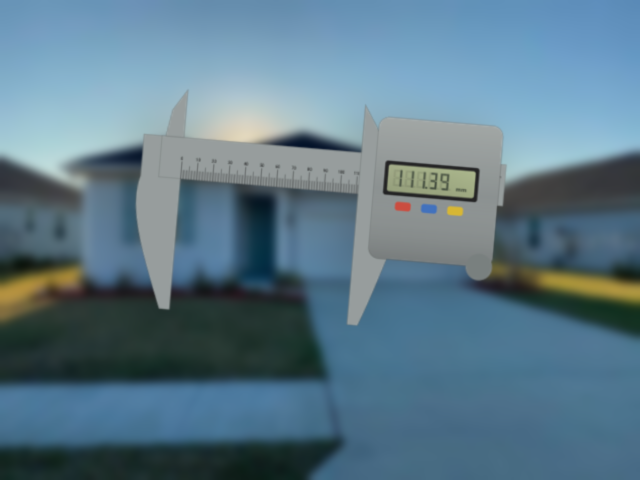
111.39 mm
